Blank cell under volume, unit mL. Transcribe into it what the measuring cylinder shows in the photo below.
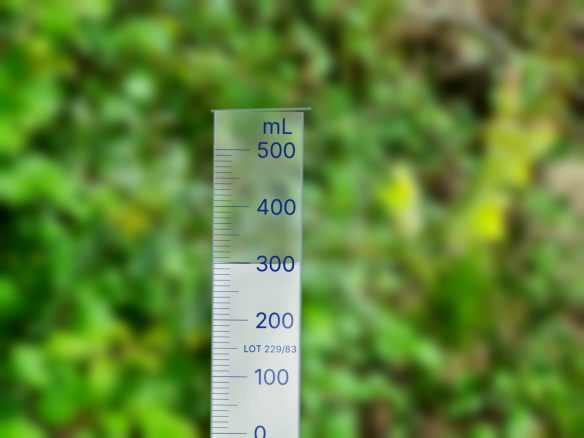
300 mL
